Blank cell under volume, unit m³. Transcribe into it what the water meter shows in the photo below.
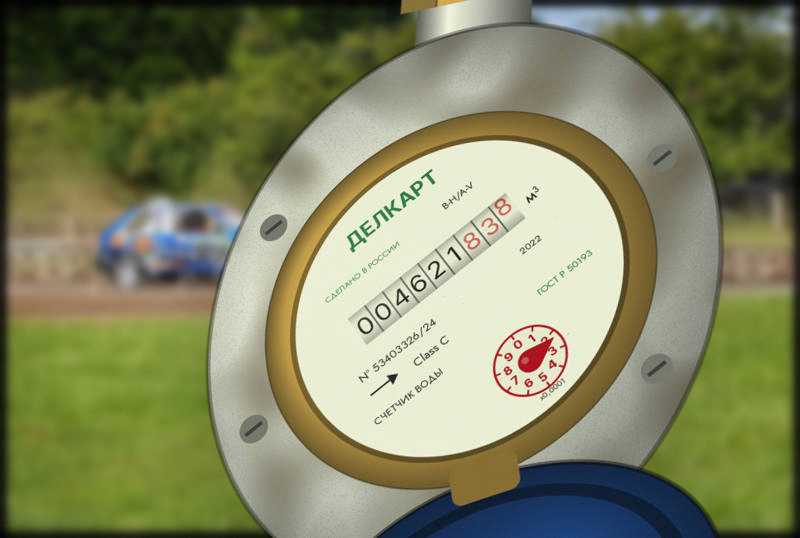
4621.8382 m³
